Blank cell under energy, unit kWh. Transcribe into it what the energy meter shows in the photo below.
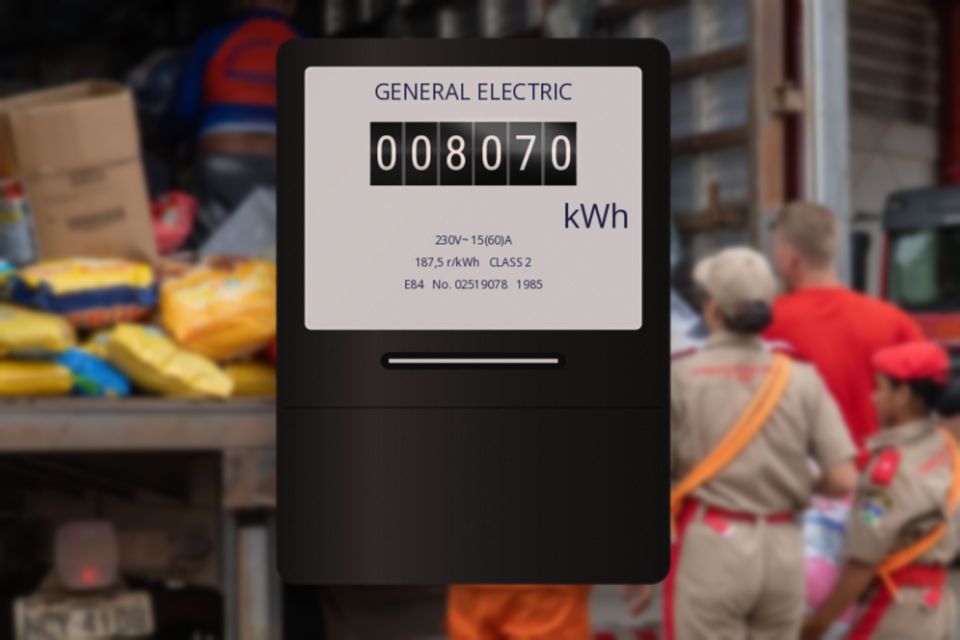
8070 kWh
